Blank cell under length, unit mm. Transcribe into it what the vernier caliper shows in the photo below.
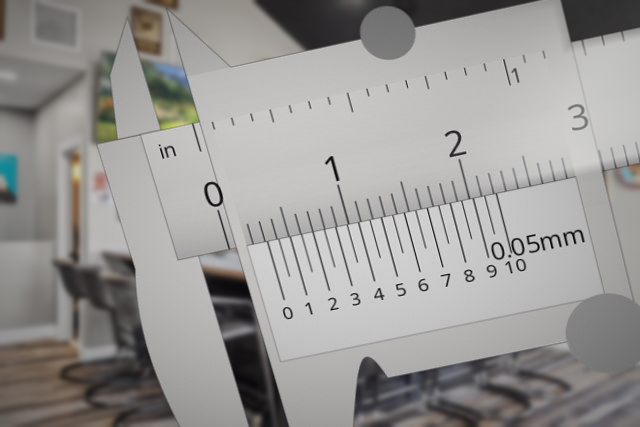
3.2 mm
